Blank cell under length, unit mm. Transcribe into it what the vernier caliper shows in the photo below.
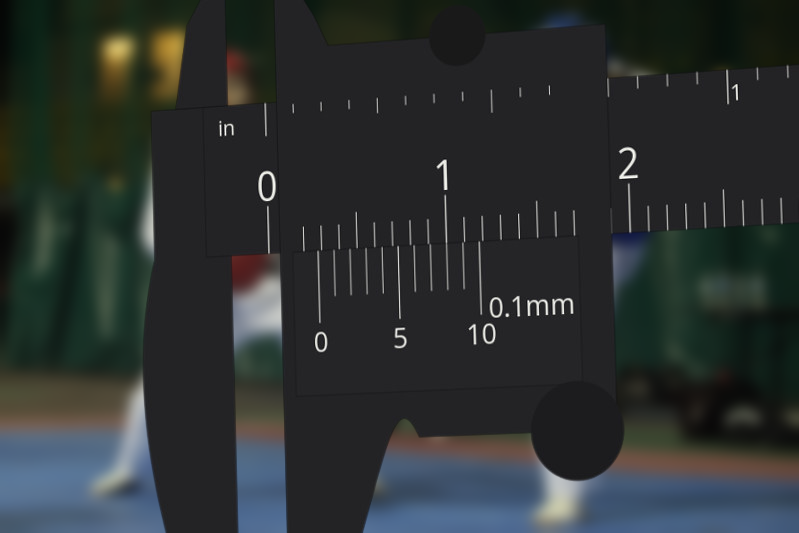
2.8 mm
